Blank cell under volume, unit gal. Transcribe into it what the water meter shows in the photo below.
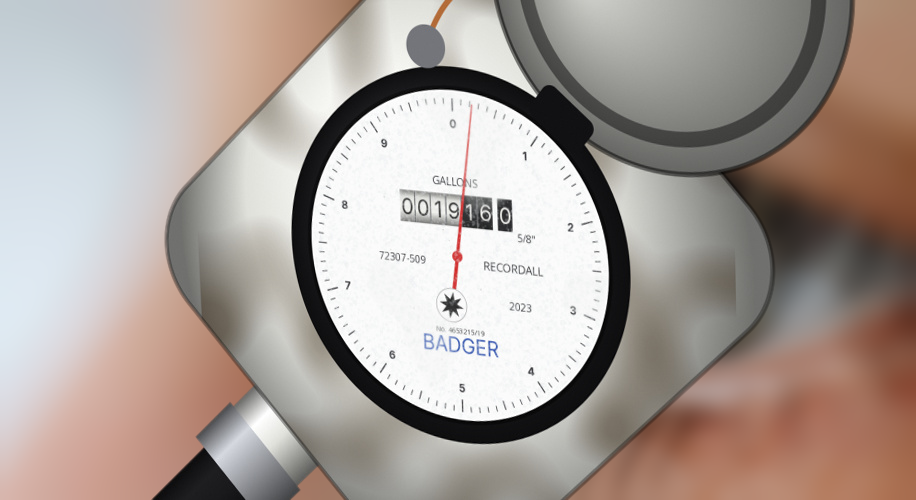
19160.2 gal
